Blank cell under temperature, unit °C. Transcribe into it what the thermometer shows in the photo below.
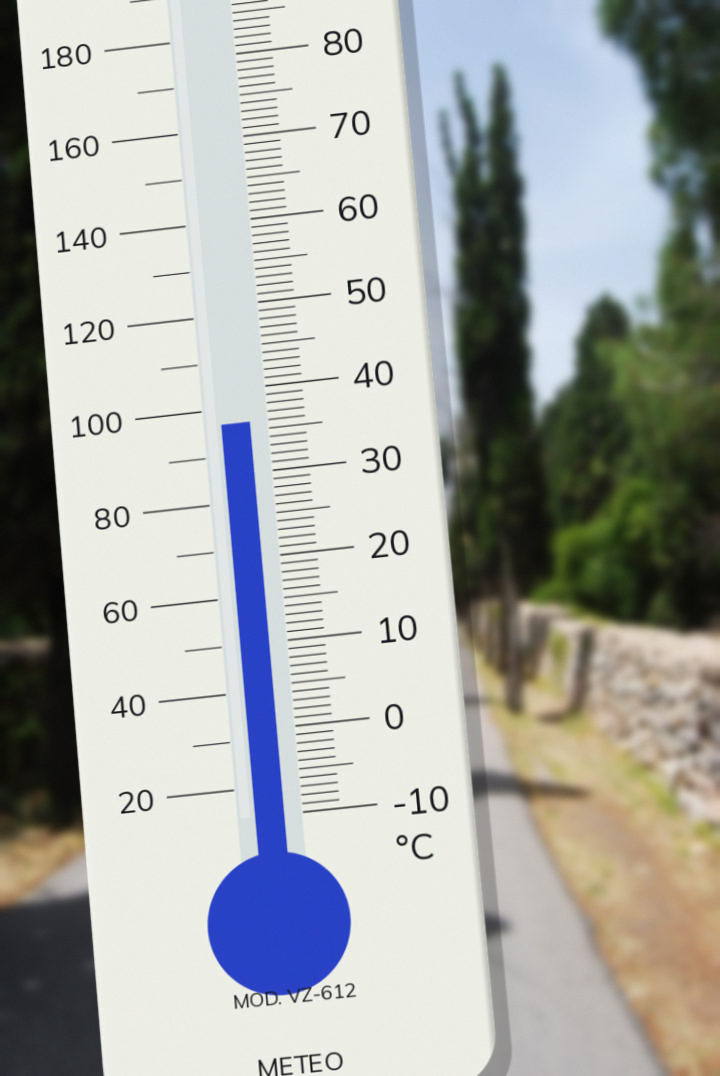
36 °C
